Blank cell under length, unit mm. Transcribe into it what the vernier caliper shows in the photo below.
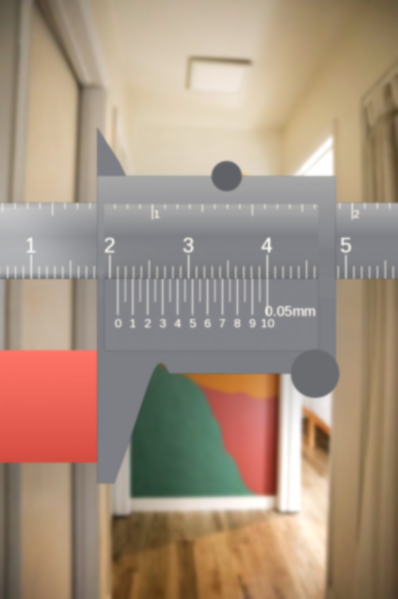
21.0 mm
